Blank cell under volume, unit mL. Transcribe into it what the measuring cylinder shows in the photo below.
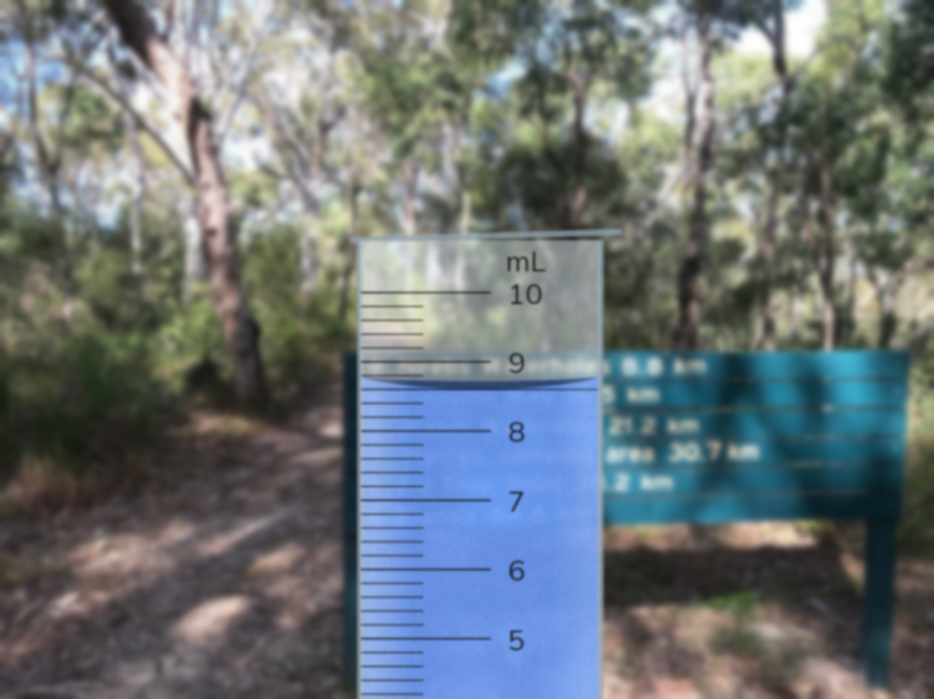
8.6 mL
